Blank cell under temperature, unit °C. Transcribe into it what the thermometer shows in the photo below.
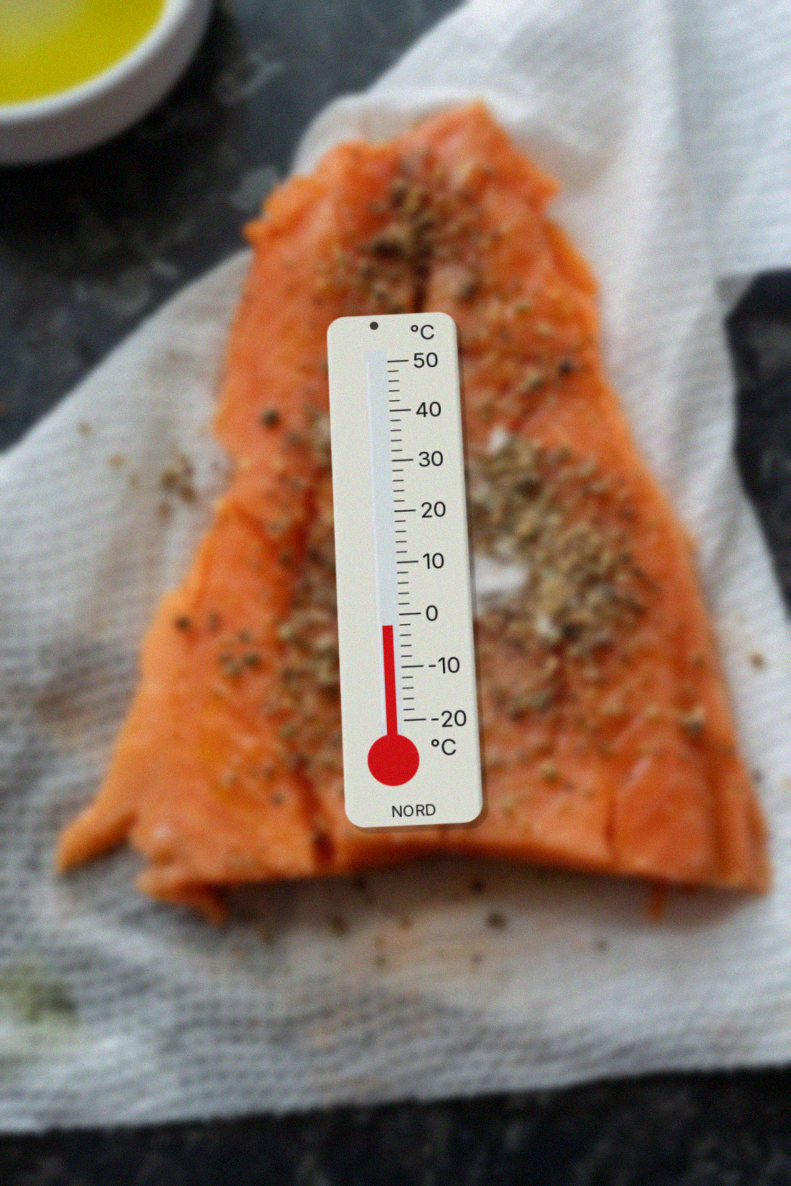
-2 °C
